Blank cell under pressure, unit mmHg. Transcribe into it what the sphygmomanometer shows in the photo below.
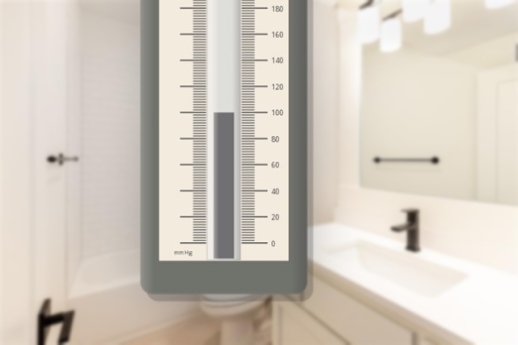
100 mmHg
